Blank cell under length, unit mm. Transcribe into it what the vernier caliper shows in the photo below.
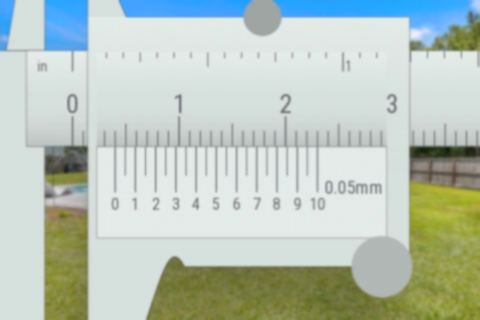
4.0 mm
